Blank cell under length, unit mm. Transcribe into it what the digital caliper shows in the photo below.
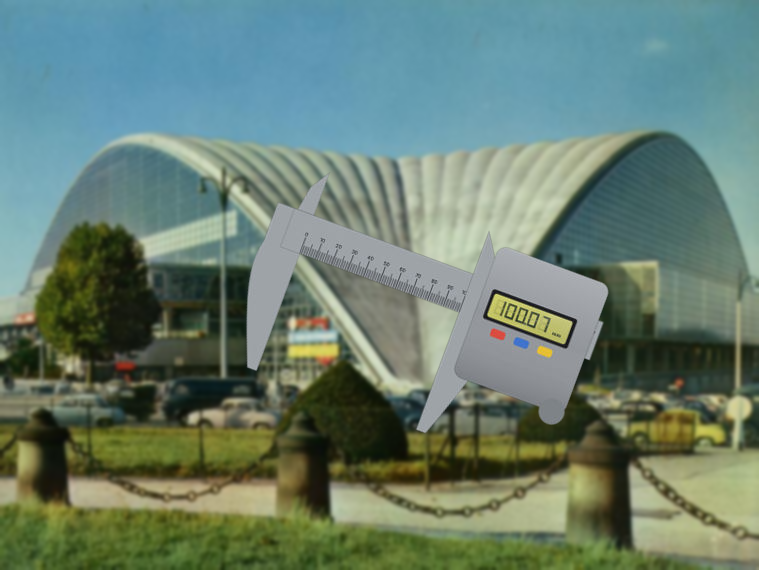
100.07 mm
